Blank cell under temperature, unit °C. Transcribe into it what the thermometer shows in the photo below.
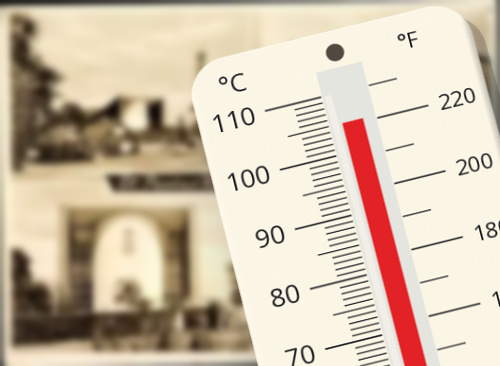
105 °C
